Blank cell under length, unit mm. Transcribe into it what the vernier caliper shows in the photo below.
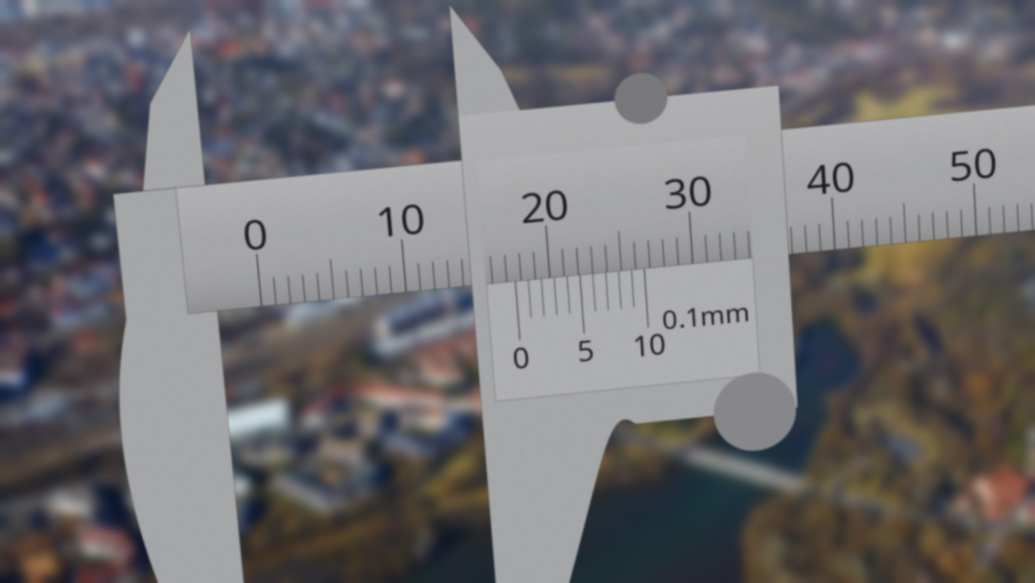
17.6 mm
